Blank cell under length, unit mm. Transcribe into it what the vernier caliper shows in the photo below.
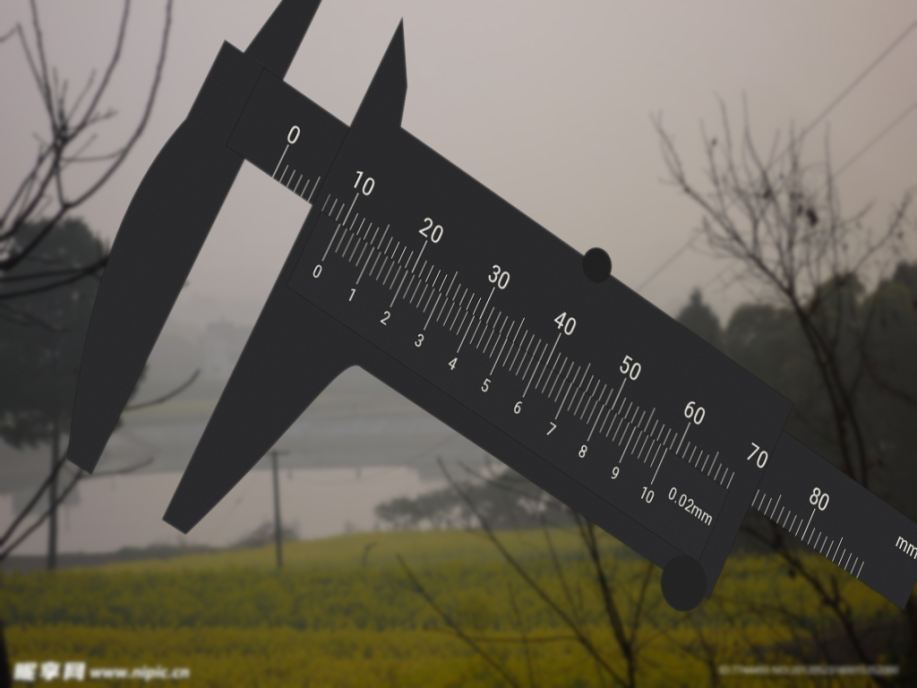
9.6 mm
